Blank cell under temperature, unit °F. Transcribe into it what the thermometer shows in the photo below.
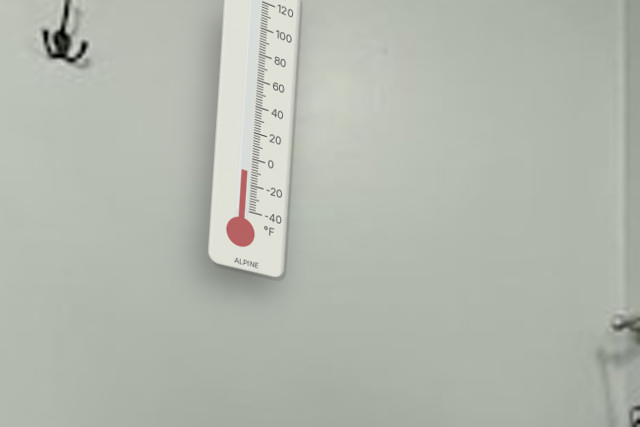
-10 °F
